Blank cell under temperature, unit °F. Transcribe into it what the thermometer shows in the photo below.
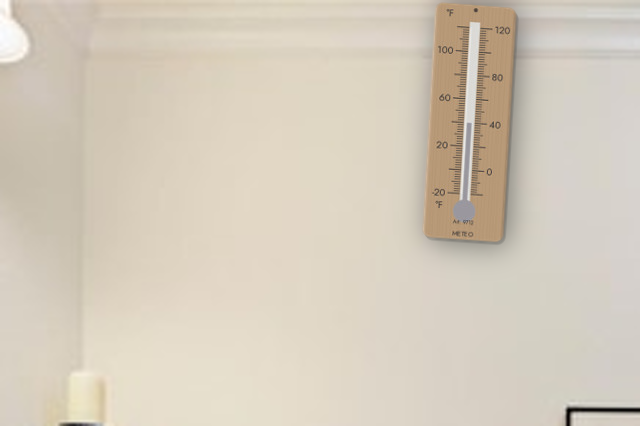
40 °F
